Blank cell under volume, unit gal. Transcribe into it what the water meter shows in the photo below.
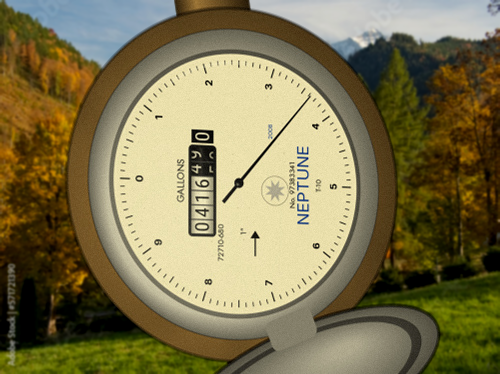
416493.6 gal
